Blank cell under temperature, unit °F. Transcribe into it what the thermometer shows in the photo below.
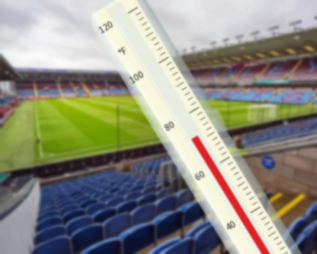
72 °F
